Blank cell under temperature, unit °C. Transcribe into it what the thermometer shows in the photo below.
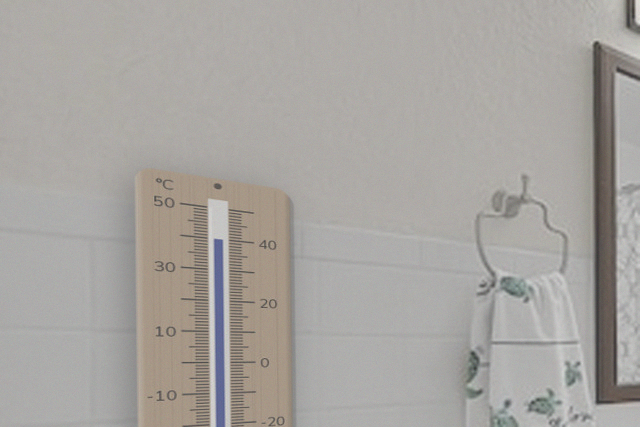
40 °C
